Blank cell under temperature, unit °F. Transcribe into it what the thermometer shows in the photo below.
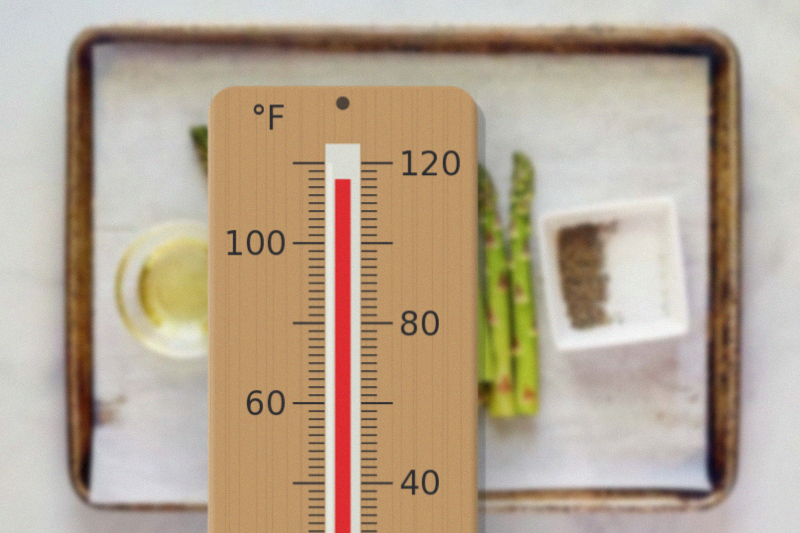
116 °F
